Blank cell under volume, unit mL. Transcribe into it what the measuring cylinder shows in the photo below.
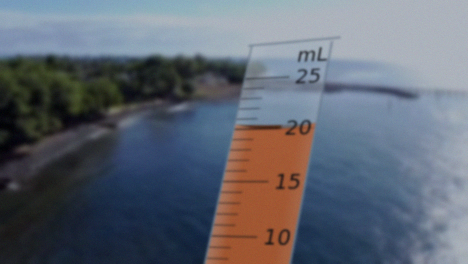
20 mL
